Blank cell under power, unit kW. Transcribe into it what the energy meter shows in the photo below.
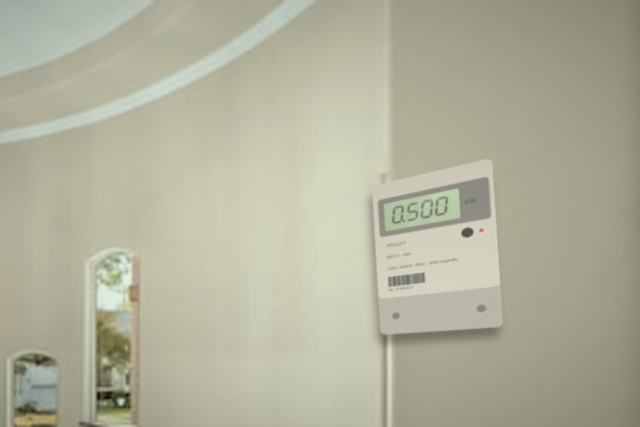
0.500 kW
